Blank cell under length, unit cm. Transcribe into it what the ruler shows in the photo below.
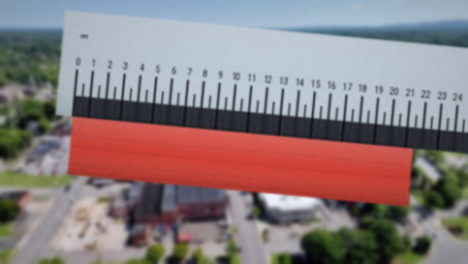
21.5 cm
